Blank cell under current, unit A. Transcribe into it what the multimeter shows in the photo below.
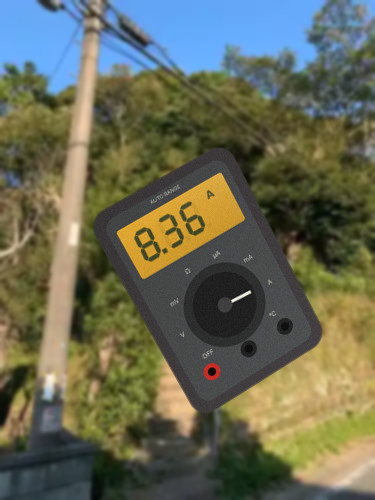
8.36 A
